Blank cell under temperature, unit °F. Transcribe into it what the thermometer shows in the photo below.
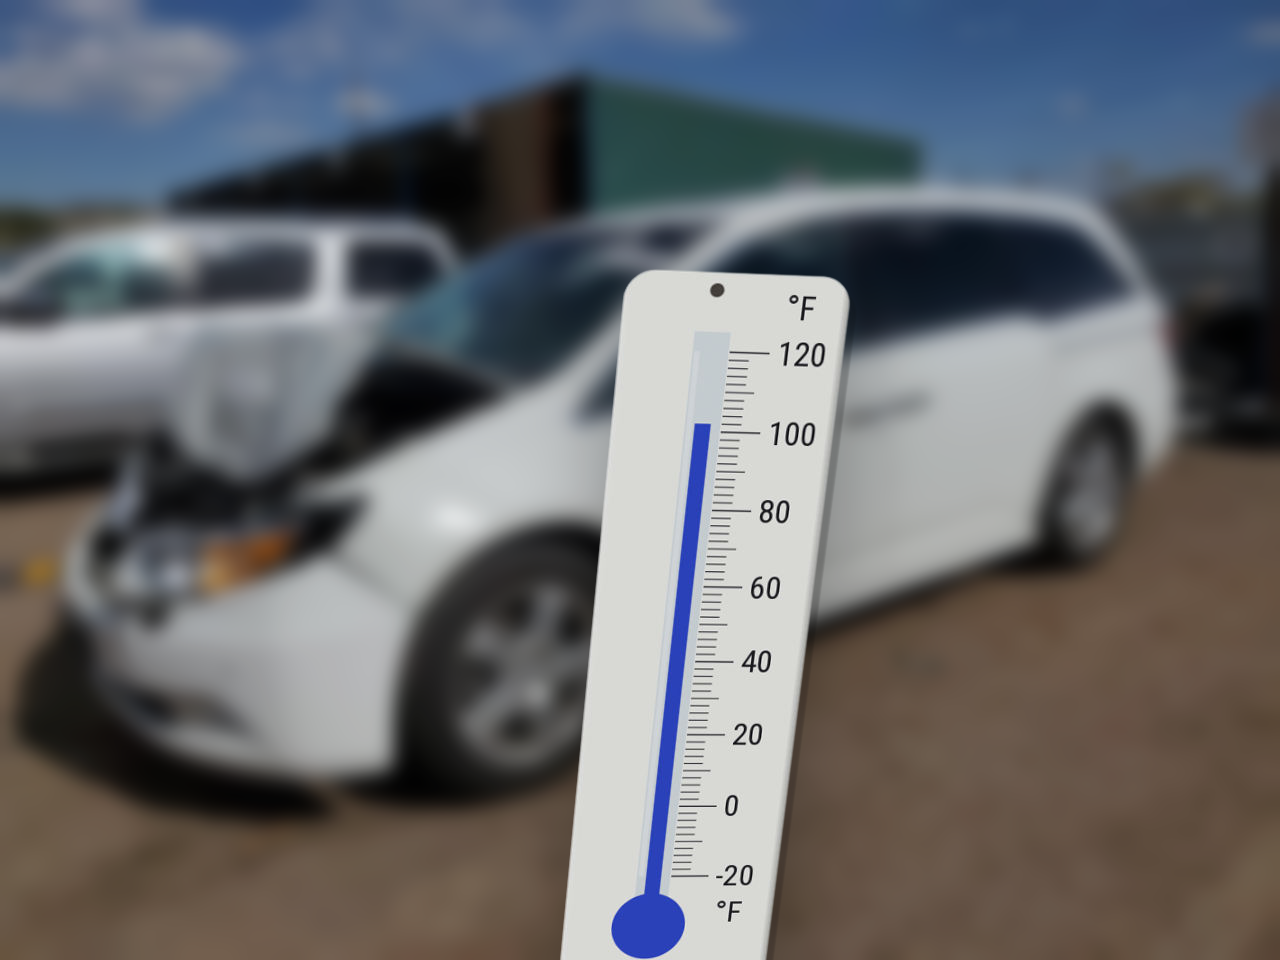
102 °F
